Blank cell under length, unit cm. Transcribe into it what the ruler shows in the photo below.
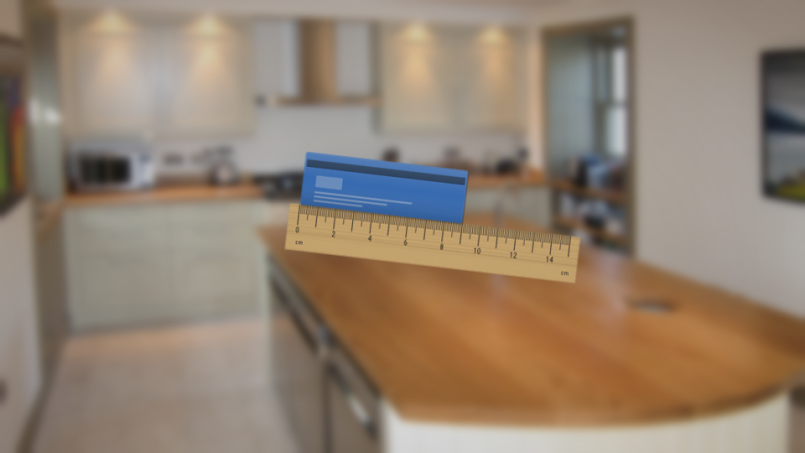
9 cm
